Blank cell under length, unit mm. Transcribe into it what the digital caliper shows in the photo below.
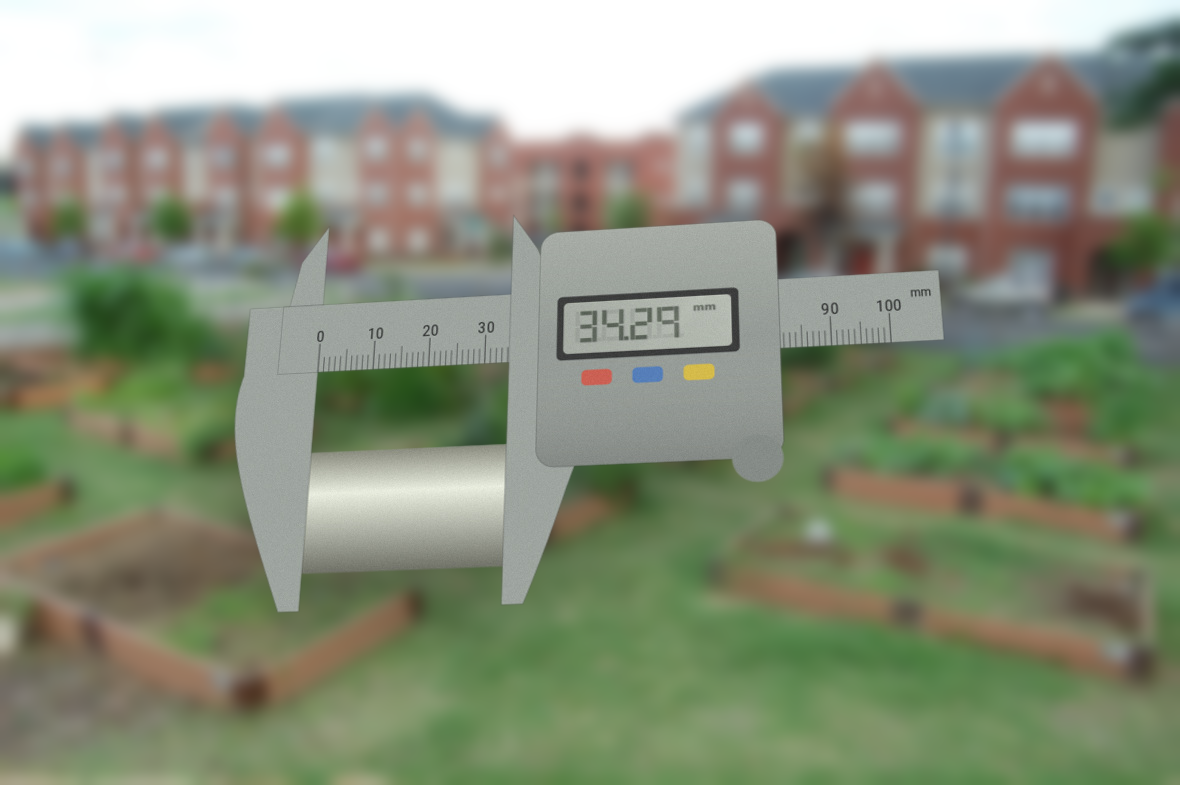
34.29 mm
